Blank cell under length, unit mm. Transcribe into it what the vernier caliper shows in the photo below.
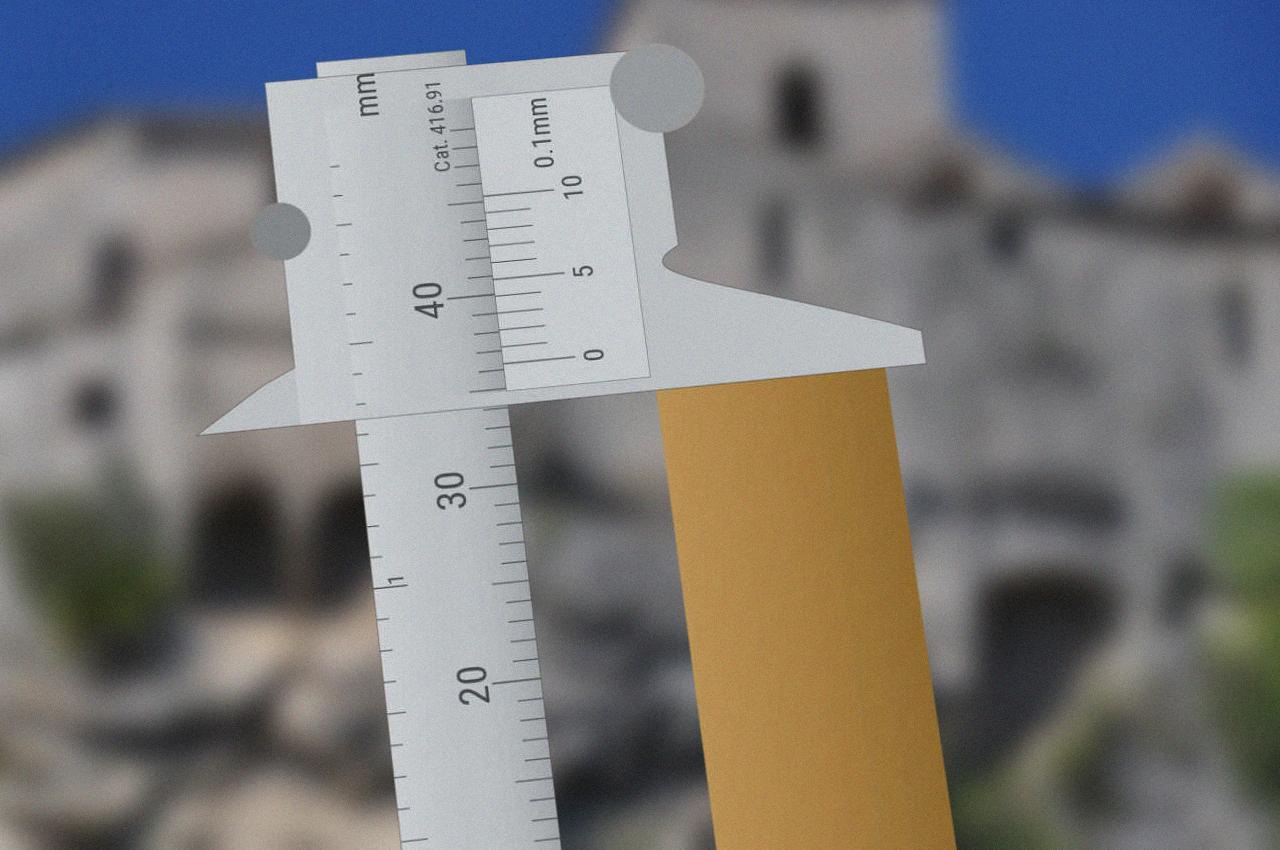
36.3 mm
